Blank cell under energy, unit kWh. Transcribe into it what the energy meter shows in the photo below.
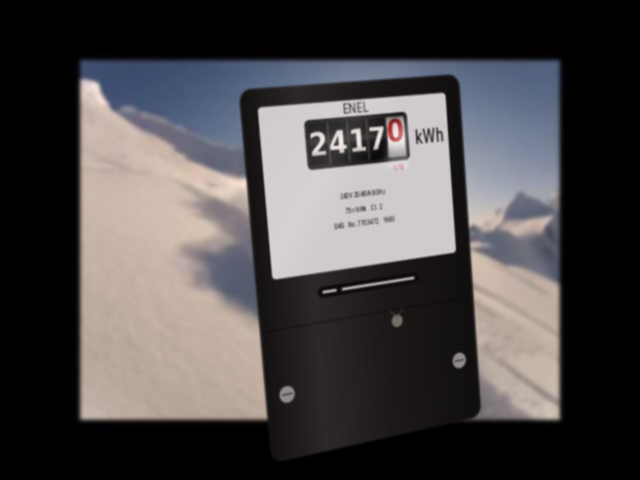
2417.0 kWh
